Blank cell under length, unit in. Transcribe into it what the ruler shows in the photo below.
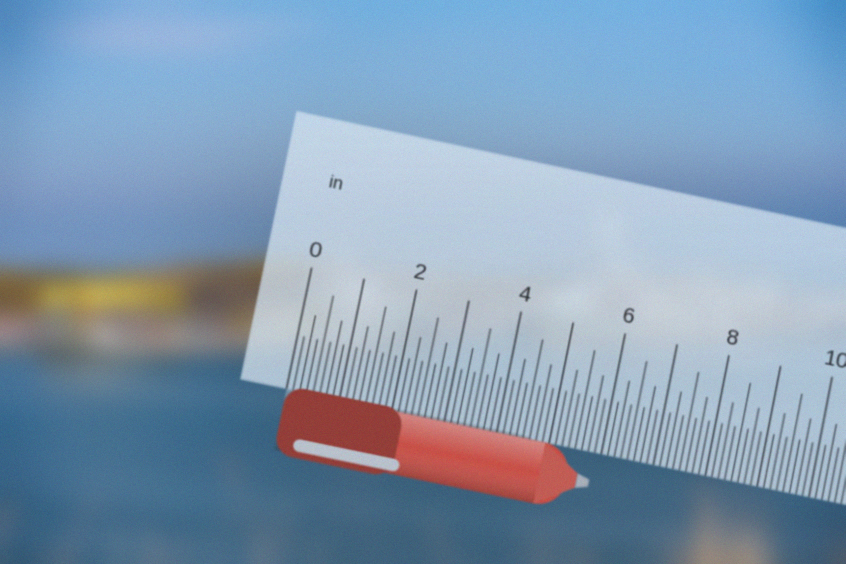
5.875 in
